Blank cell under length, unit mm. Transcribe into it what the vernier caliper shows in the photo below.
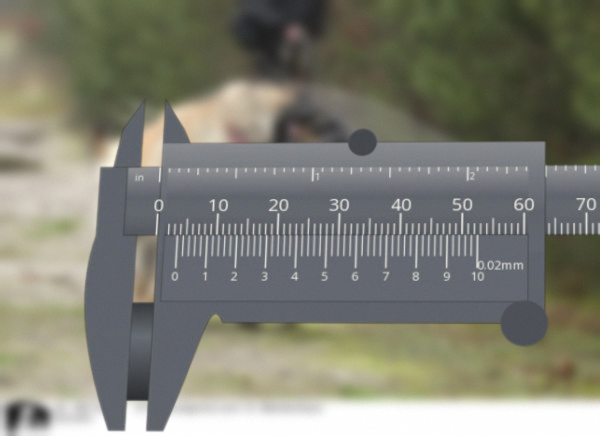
3.5 mm
